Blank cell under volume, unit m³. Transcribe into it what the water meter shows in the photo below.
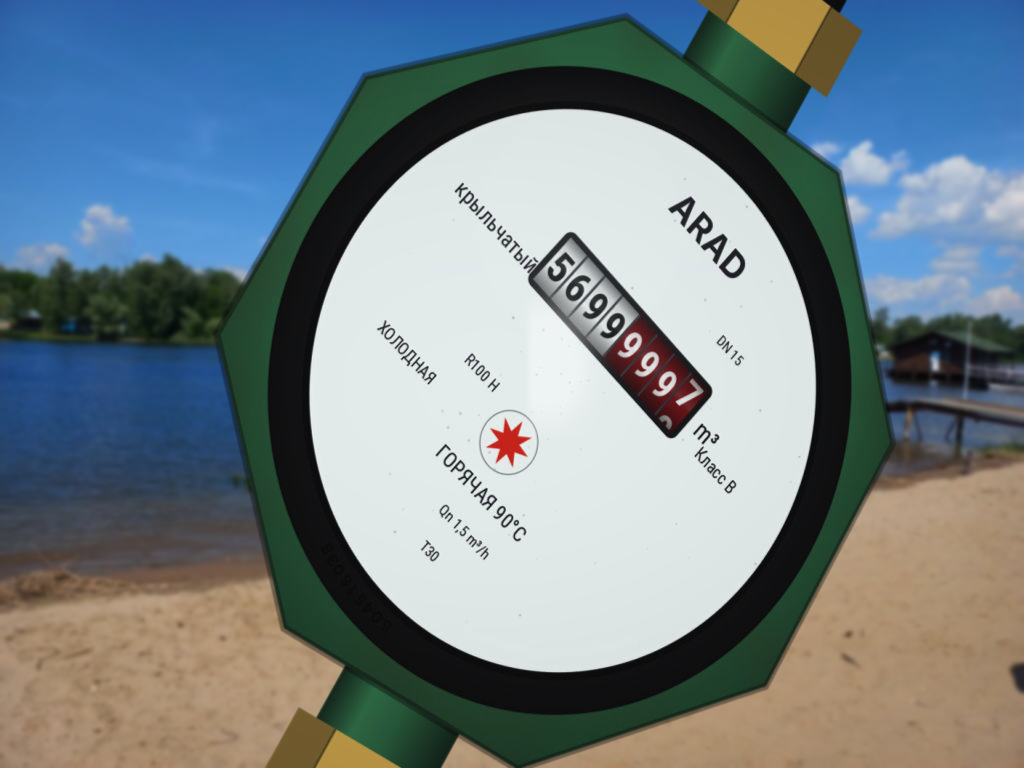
5699.9997 m³
